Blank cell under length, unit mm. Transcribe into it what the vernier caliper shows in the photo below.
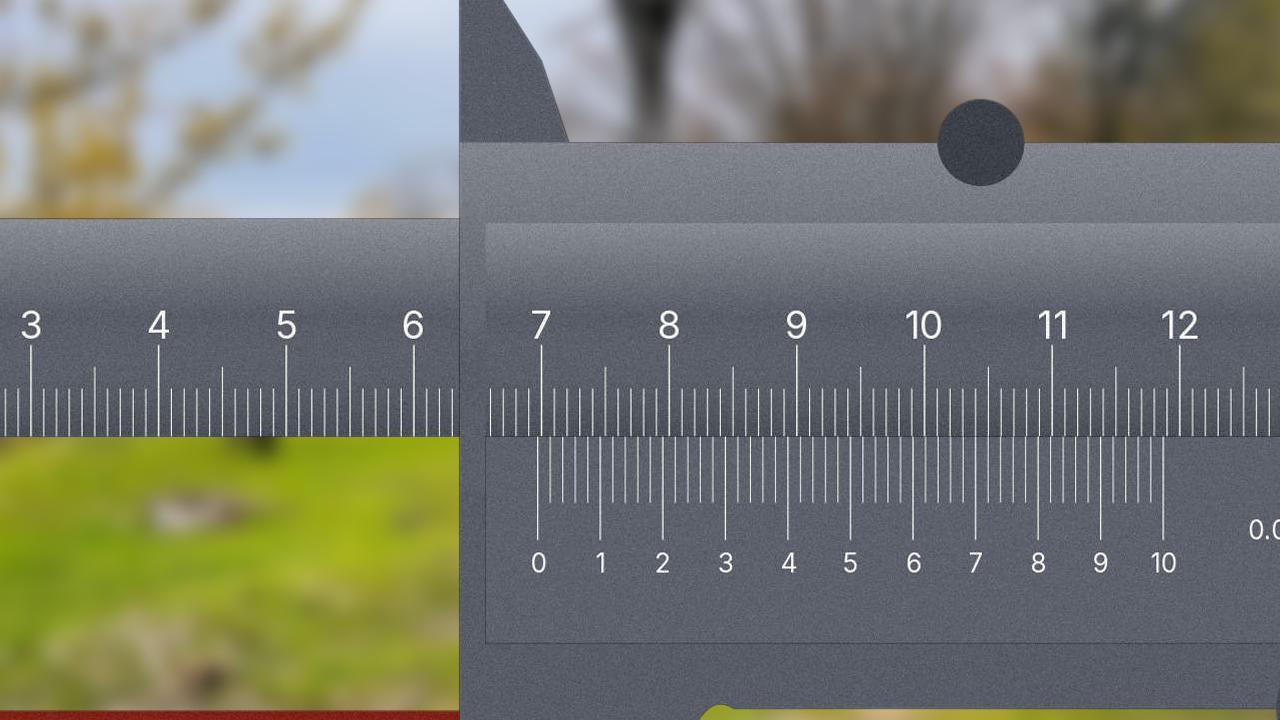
69.7 mm
